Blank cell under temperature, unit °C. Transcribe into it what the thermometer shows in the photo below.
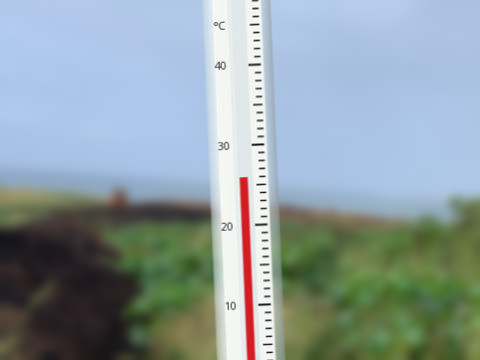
26 °C
